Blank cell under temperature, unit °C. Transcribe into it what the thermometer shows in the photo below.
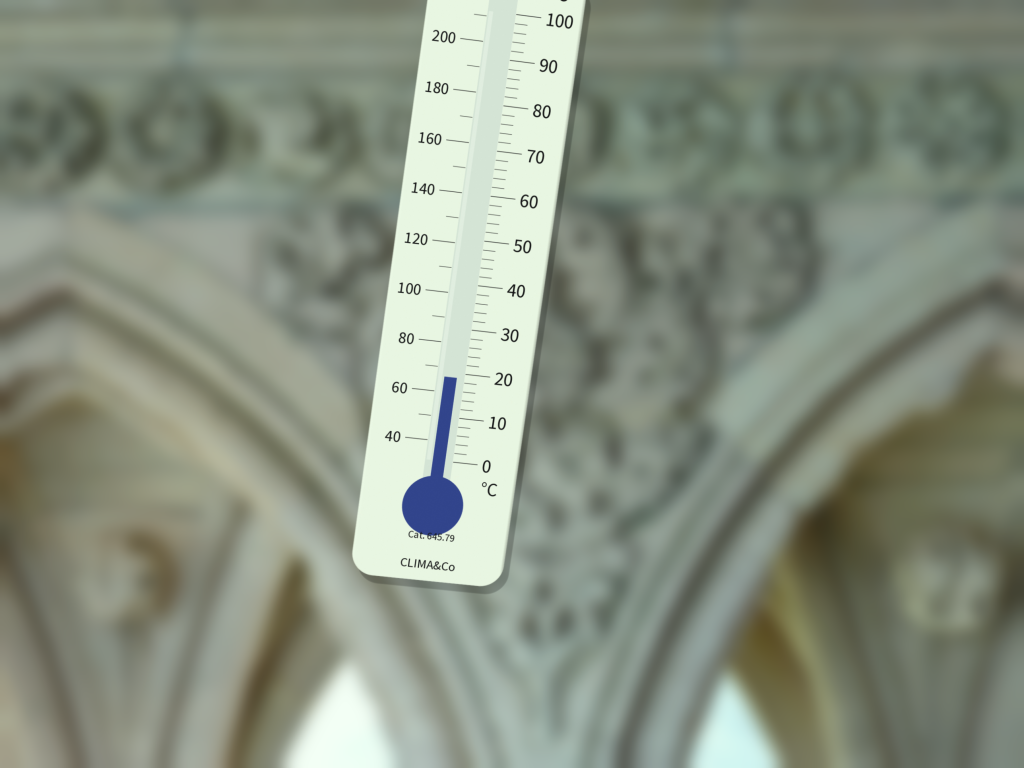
19 °C
